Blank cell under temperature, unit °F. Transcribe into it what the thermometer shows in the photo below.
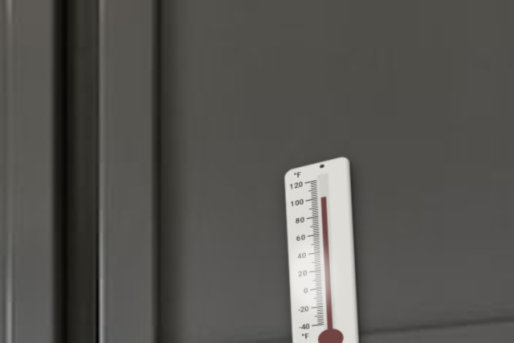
100 °F
